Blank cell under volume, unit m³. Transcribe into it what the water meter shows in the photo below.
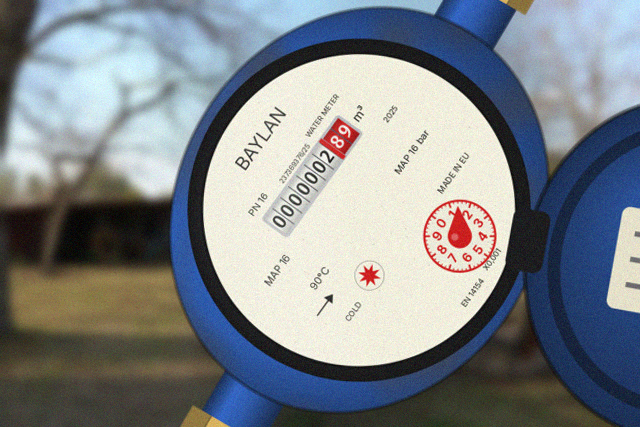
2.891 m³
